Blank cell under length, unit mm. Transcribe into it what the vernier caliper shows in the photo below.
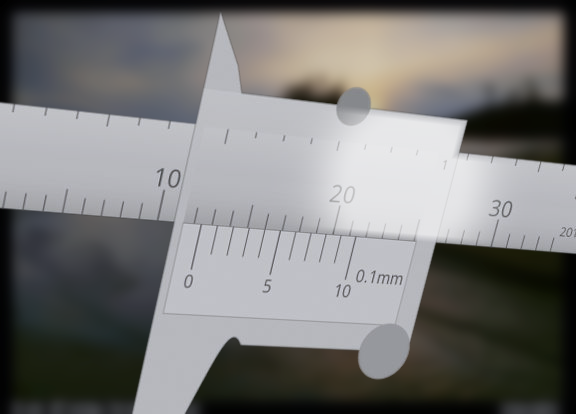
12.4 mm
